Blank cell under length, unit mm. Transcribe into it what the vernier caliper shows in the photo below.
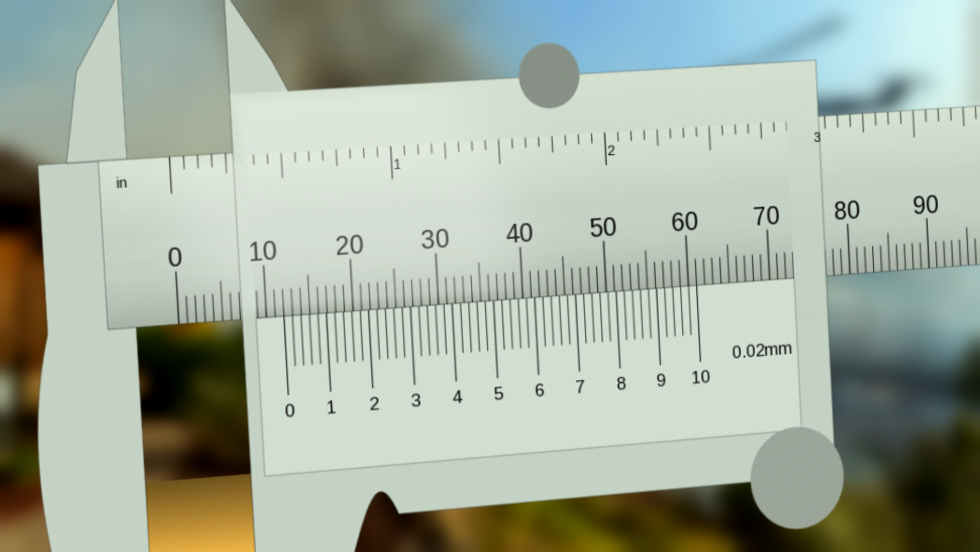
12.0 mm
